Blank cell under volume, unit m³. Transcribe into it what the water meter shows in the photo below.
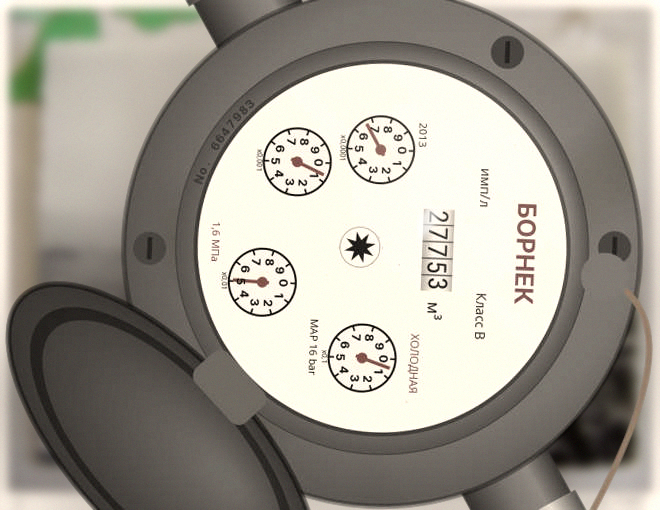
27753.0506 m³
